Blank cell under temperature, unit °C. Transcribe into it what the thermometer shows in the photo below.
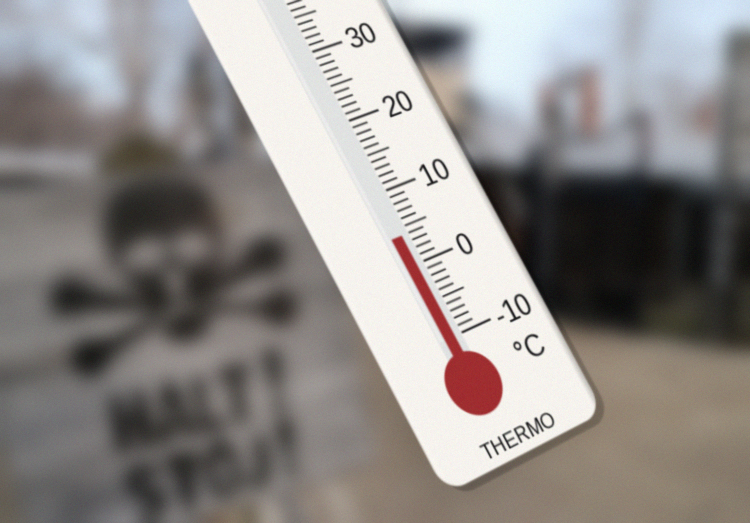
4 °C
